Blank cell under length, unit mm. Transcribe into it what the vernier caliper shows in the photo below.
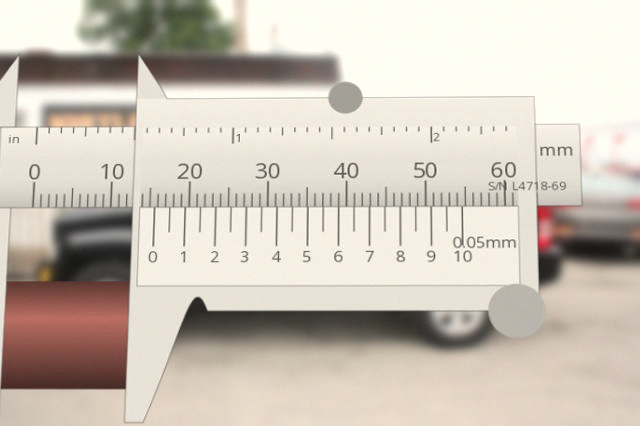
15.6 mm
